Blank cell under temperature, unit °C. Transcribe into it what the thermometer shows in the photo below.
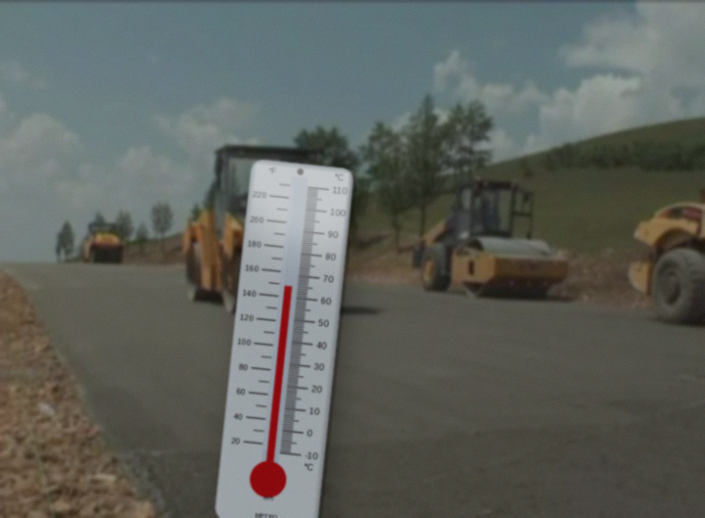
65 °C
